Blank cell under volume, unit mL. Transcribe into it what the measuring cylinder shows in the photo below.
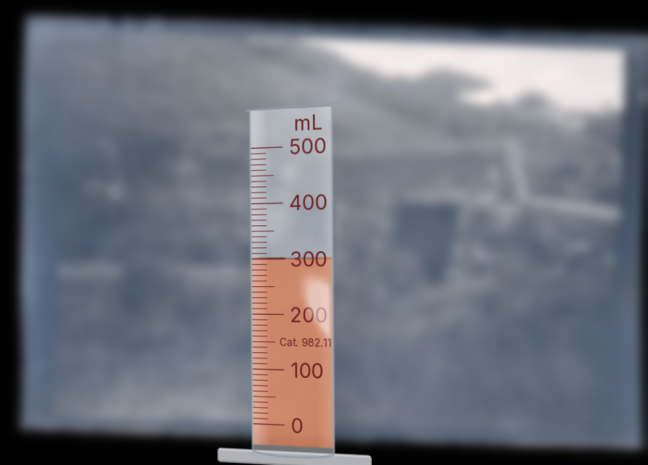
300 mL
